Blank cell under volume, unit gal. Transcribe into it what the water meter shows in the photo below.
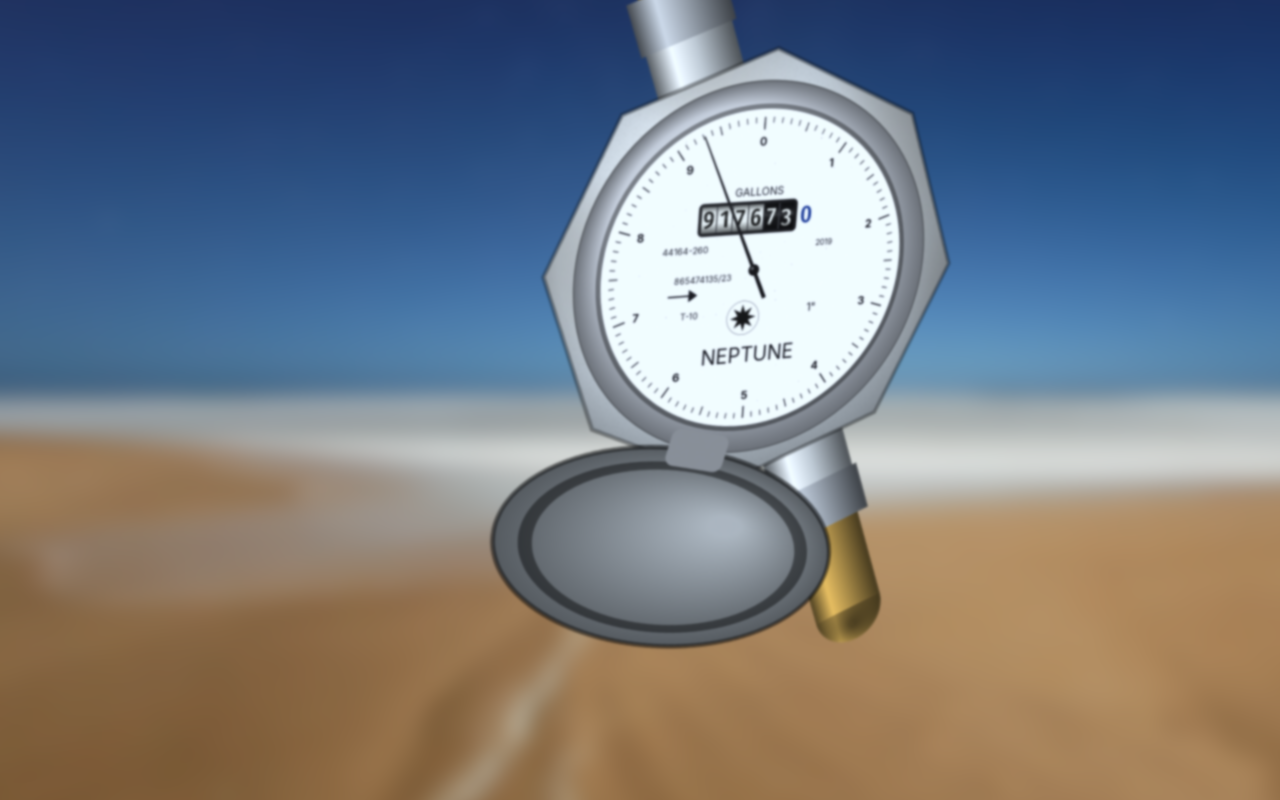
9176729.3 gal
